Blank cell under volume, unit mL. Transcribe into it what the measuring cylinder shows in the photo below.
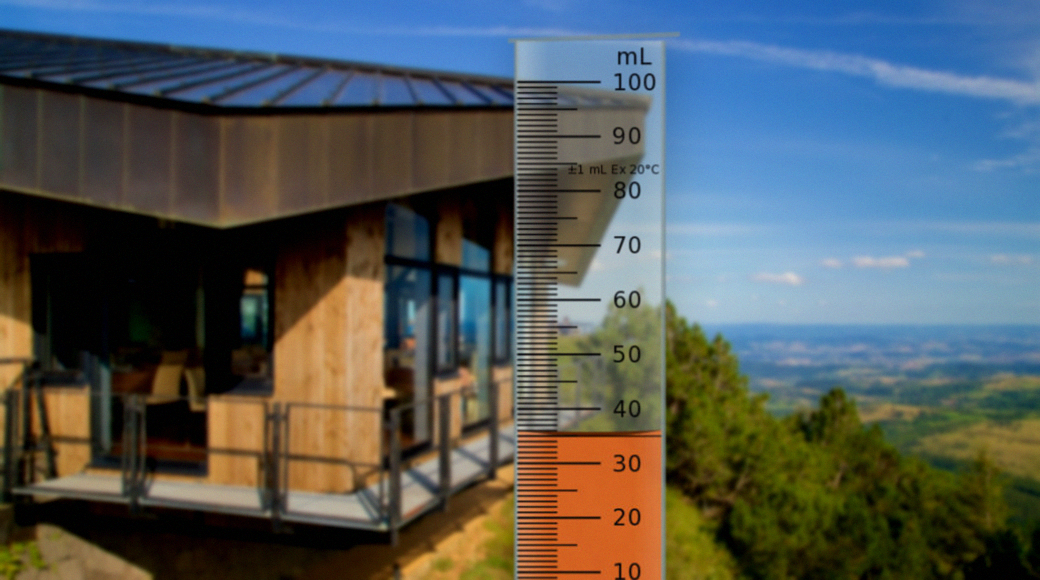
35 mL
